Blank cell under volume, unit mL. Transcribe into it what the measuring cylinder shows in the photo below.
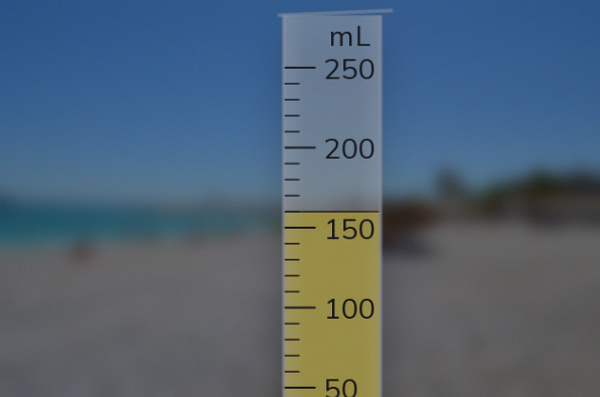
160 mL
